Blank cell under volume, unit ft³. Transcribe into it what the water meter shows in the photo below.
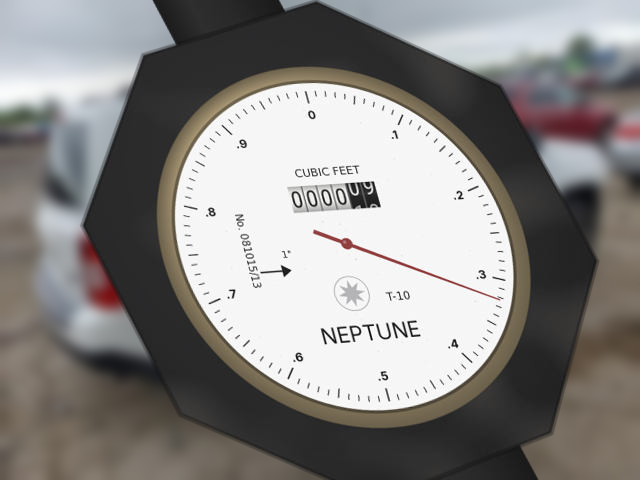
9.32 ft³
